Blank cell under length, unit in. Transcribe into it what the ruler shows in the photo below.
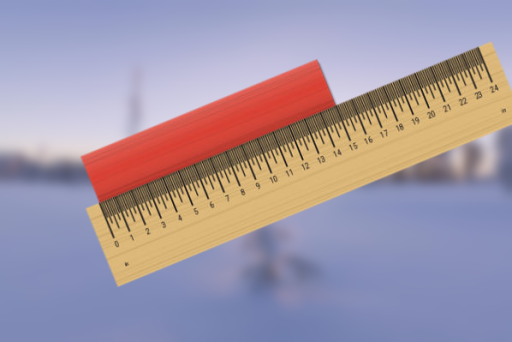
15 in
